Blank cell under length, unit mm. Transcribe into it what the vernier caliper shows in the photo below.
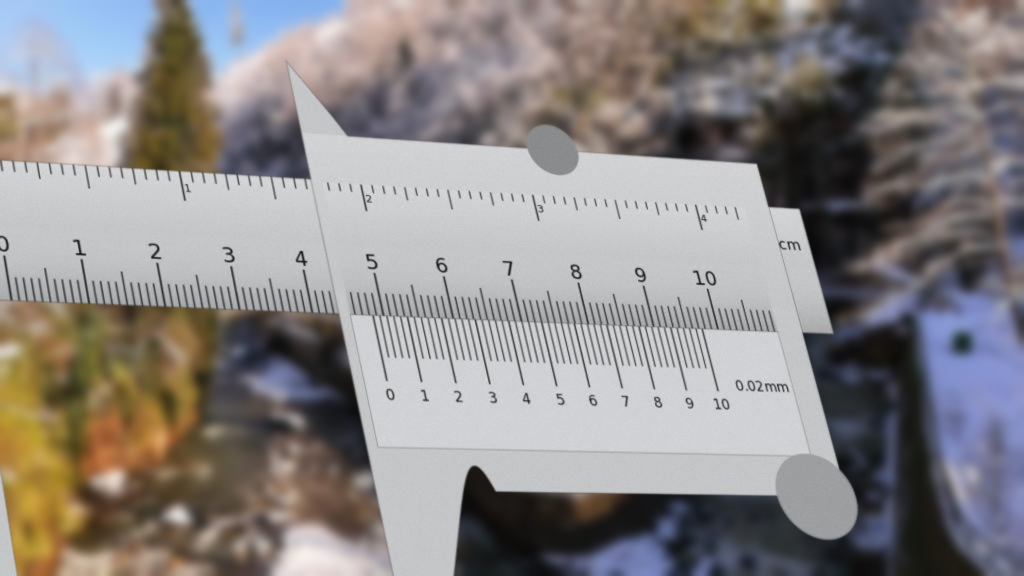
48.5 mm
